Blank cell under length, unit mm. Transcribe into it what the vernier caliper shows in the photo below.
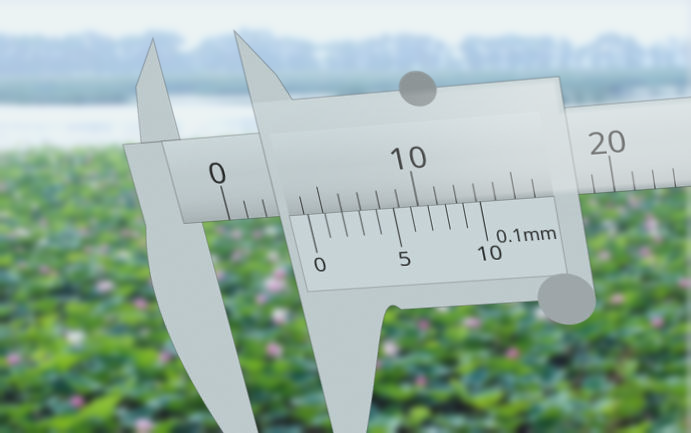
4.2 mm
